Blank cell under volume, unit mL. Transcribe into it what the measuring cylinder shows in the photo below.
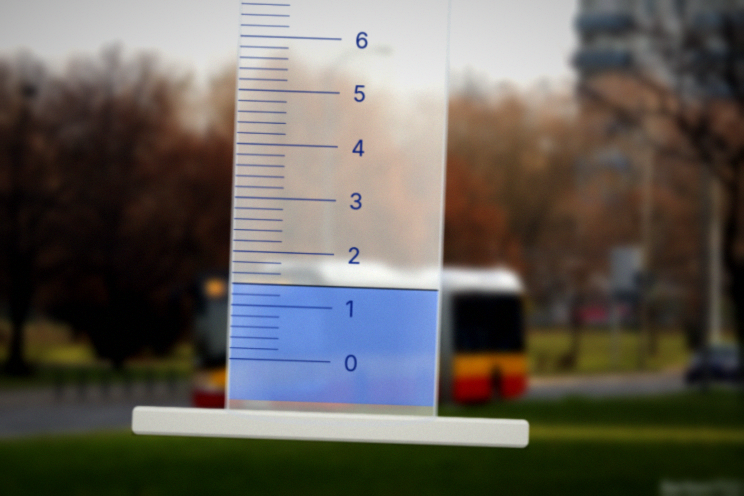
1.4 mL
